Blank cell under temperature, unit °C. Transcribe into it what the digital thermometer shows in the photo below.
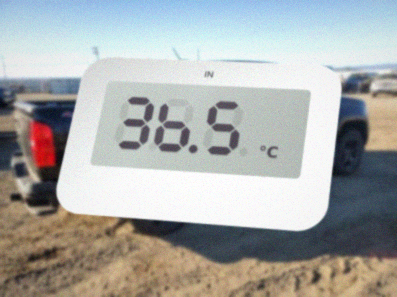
36.5 °C
